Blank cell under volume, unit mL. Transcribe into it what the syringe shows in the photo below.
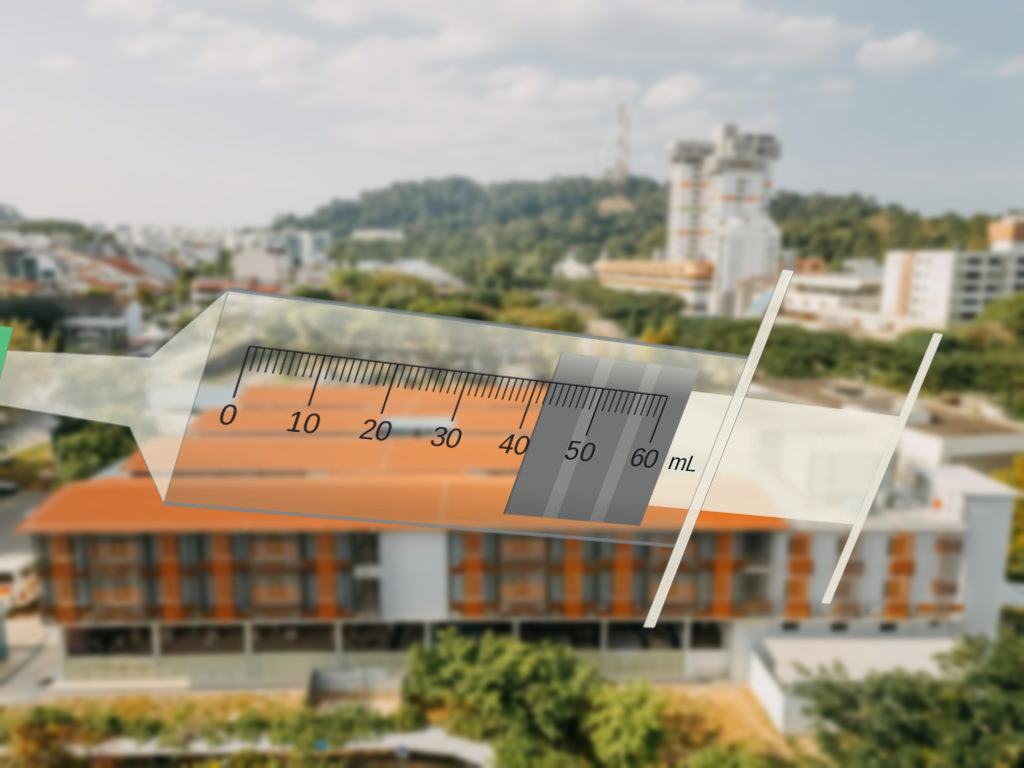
42 mL
